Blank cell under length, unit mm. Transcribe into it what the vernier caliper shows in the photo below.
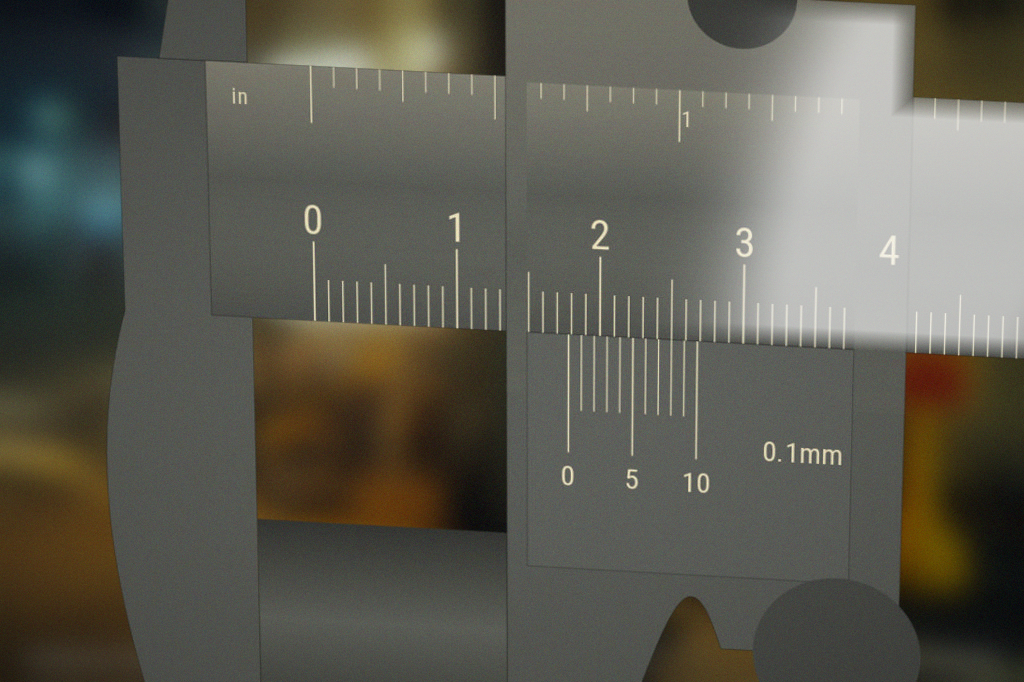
17.8 mm
